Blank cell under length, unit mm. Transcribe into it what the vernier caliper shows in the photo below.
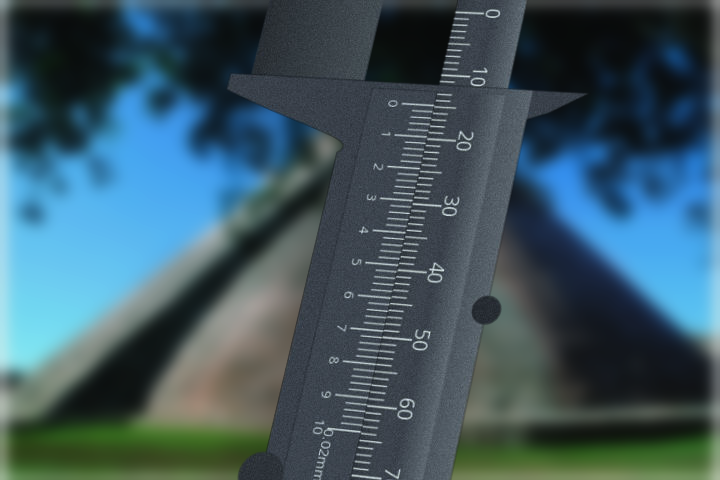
14.8 mm
